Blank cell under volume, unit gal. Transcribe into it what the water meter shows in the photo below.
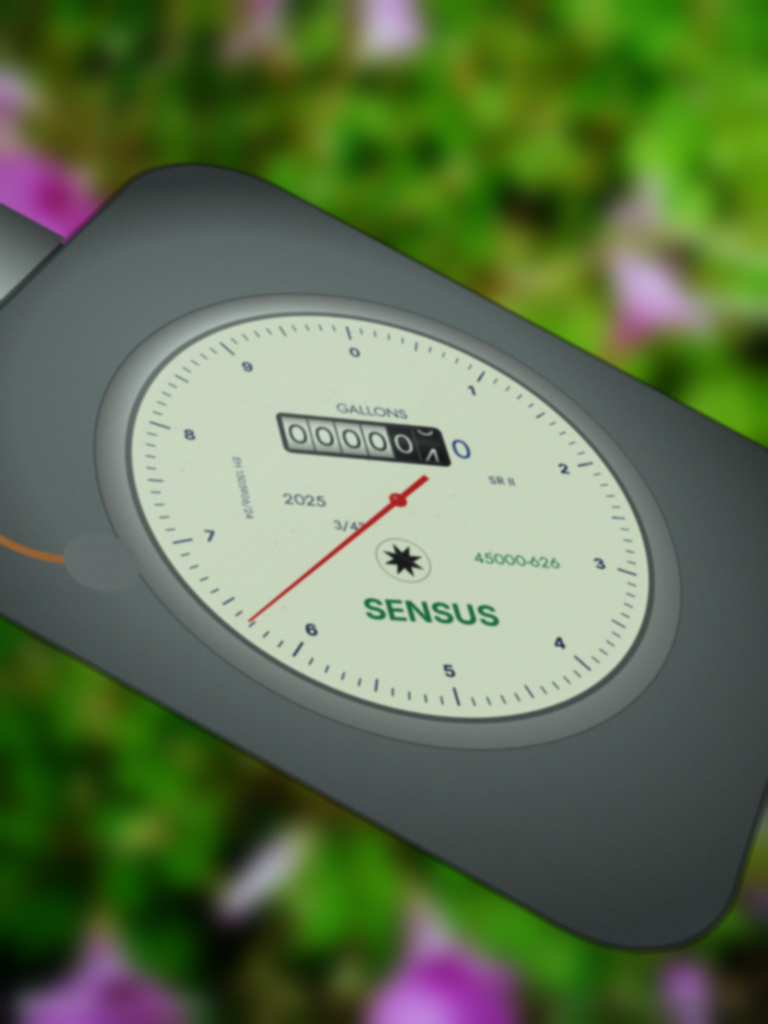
36.3 gal
